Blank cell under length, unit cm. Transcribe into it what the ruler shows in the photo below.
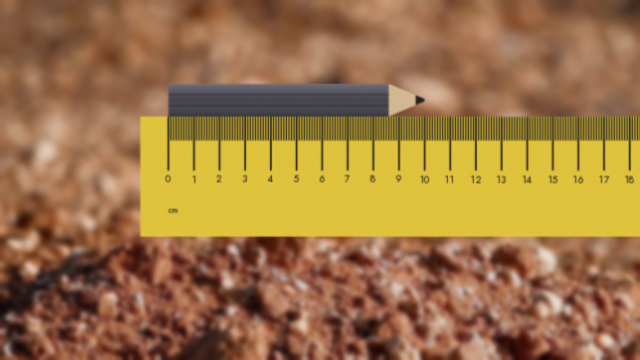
10 cm
